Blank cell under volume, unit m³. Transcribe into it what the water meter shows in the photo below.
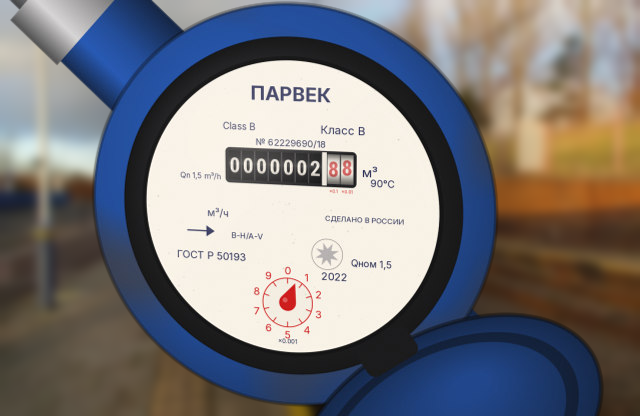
2.880 m³
